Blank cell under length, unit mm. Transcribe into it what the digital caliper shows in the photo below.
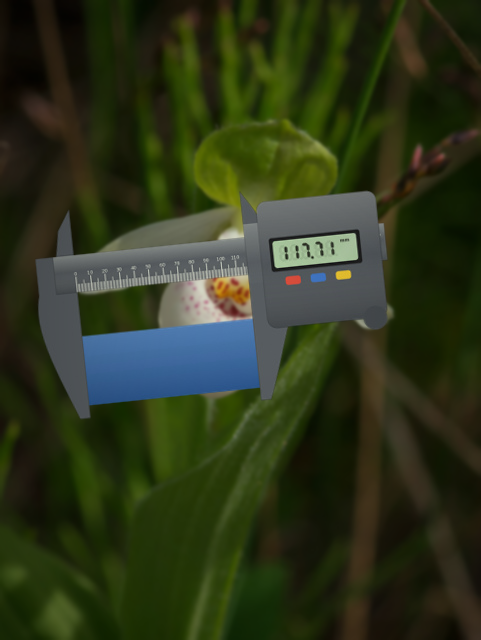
117.71 mm
